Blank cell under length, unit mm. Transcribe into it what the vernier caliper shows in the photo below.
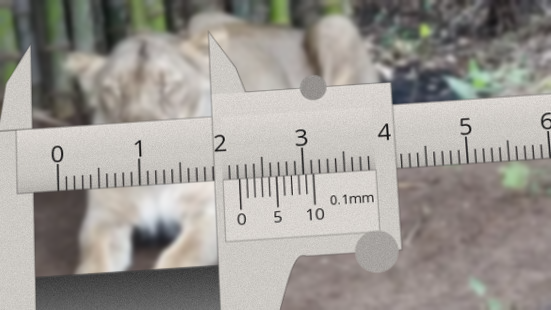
22.2 mm
